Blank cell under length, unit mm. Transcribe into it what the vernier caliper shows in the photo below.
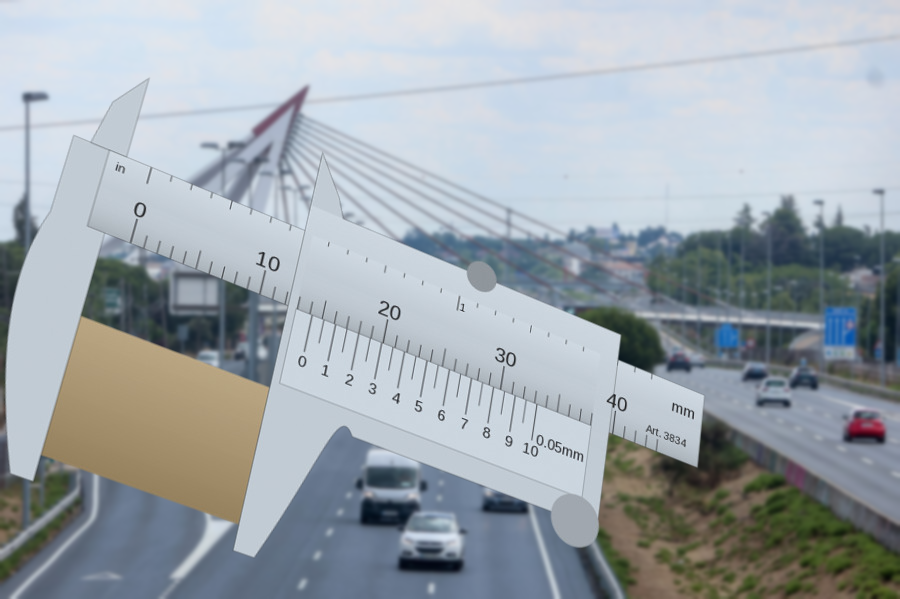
14.2 mm
